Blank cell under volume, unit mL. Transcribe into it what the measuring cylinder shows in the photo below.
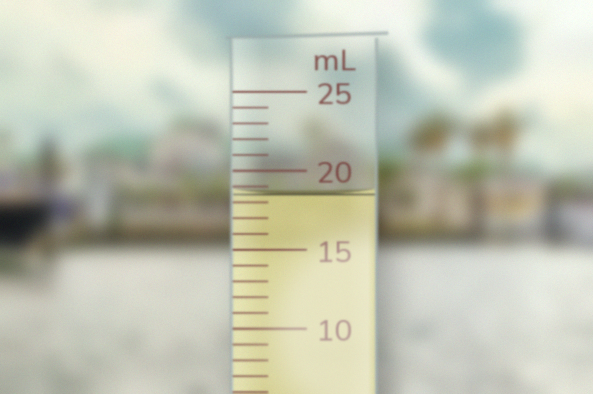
18.5 mL
